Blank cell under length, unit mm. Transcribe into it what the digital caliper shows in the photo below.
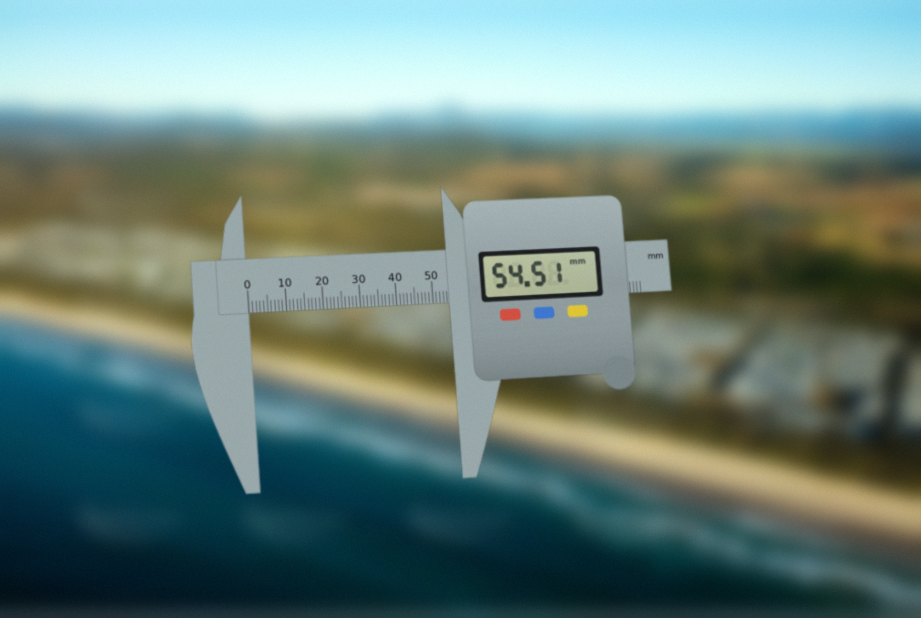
54.51 mm
